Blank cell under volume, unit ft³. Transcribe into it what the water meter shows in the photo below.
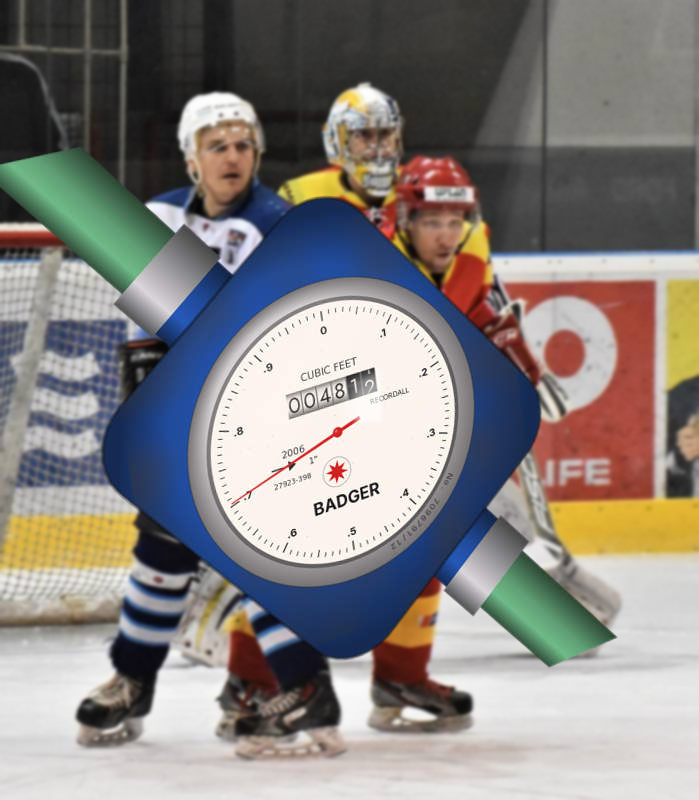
4811.70 ft³
